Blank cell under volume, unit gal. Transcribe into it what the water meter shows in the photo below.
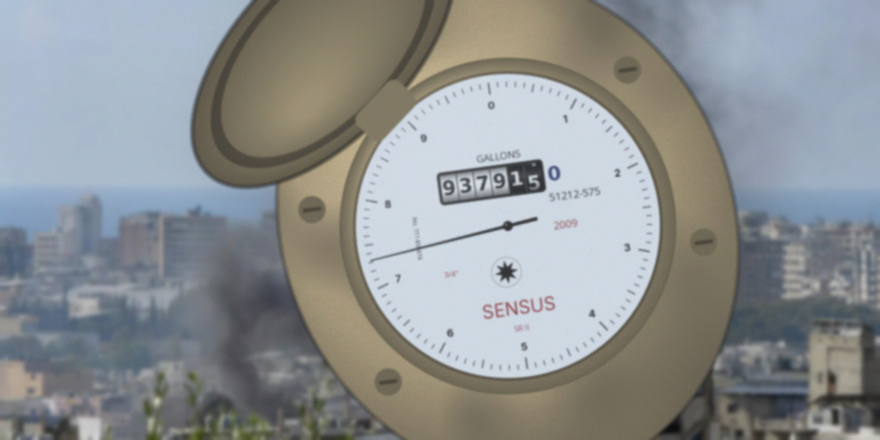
9379147.3 gal
